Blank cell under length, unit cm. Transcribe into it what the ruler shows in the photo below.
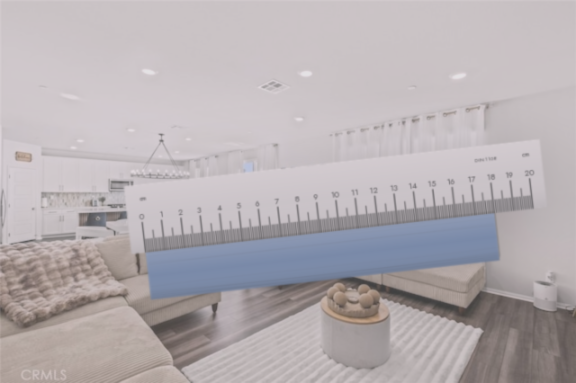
18 cm
